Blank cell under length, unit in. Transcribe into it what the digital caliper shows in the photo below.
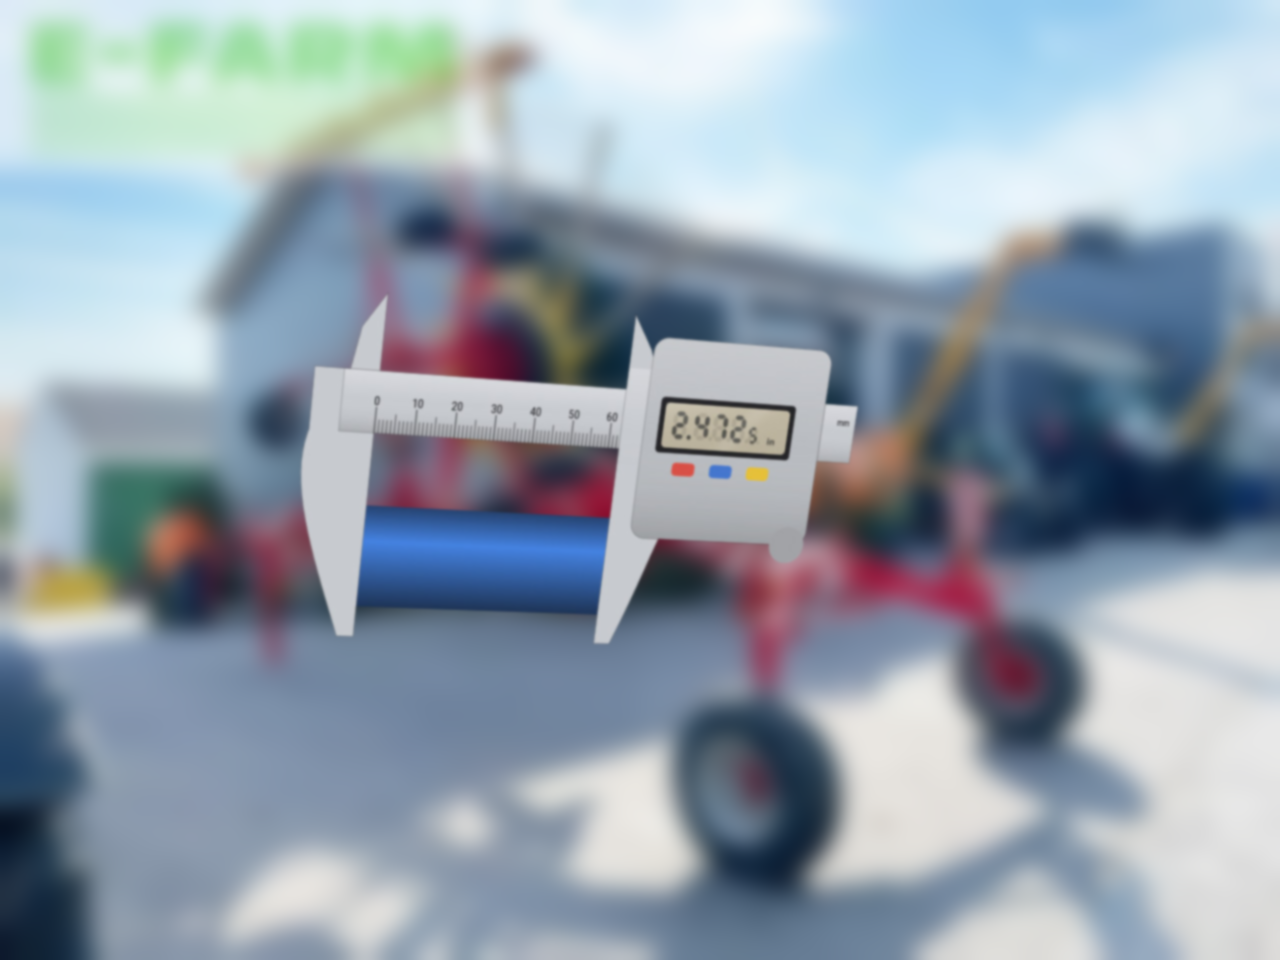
2.4725 in
